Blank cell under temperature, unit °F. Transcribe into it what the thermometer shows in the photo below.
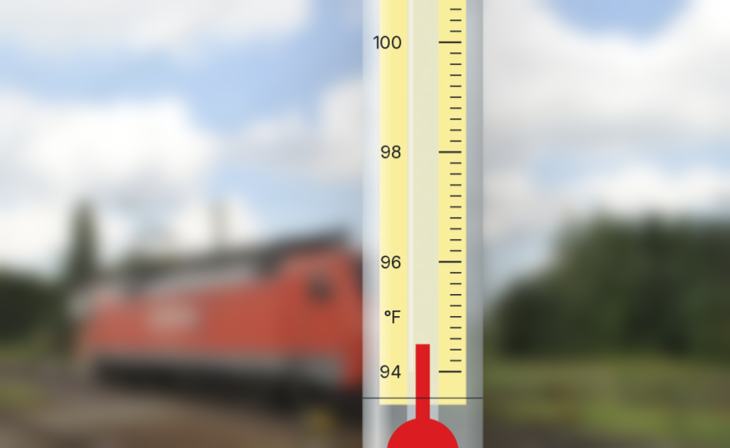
94.5 °F
